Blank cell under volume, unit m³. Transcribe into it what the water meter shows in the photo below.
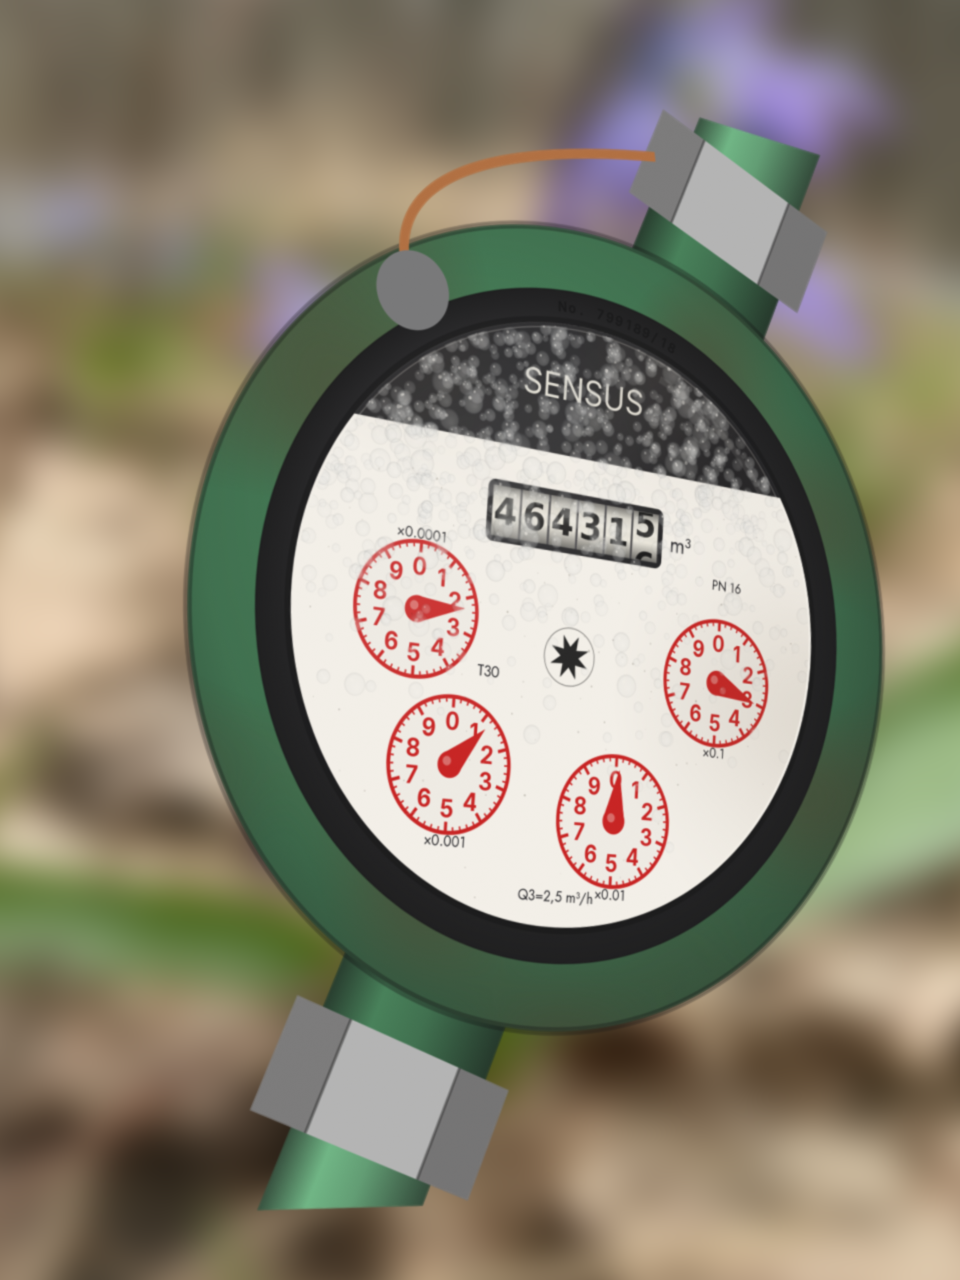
464315.3012 m³
